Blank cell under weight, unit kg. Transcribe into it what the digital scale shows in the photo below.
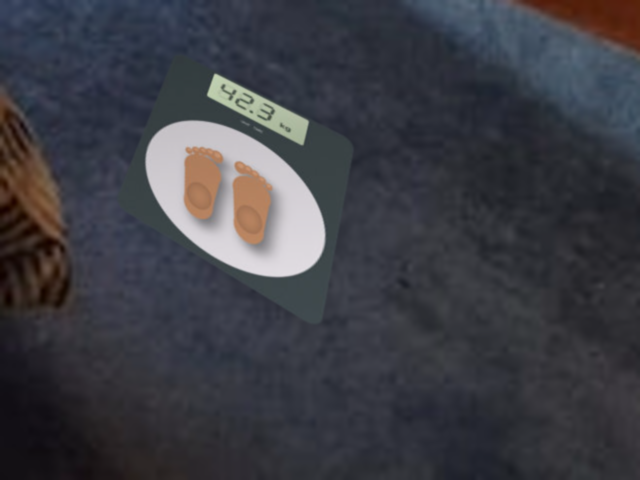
42.3 kg
